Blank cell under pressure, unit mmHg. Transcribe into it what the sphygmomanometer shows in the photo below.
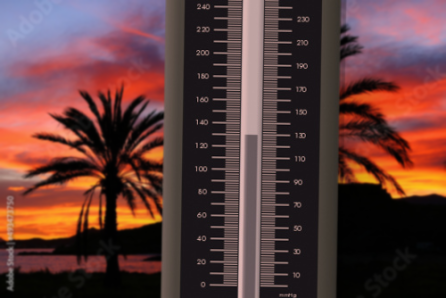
130 mmHg
